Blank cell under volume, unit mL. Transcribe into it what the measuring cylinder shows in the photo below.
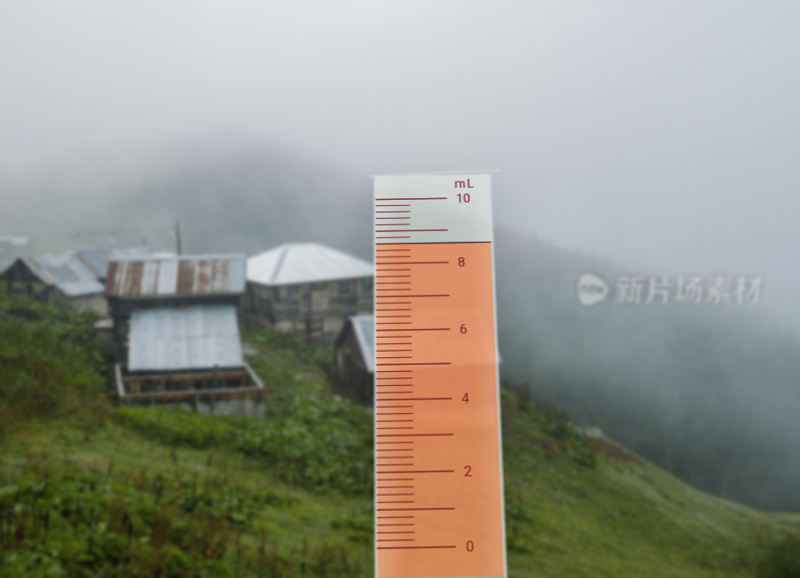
8.6 mL
